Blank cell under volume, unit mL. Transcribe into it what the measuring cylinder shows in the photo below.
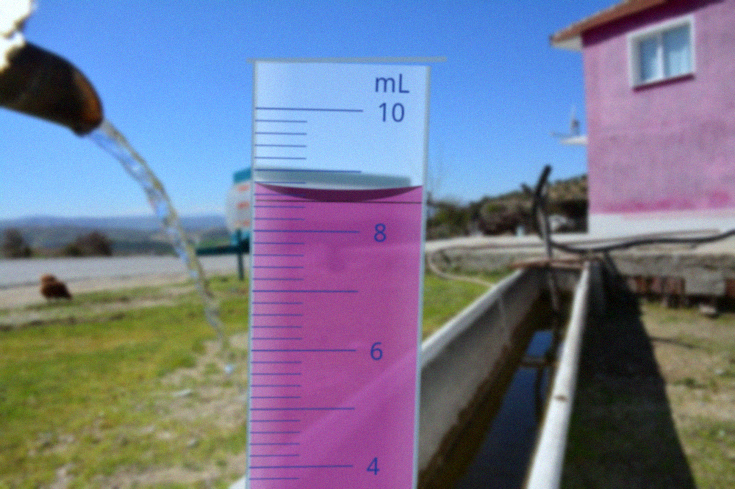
8.5 mL
